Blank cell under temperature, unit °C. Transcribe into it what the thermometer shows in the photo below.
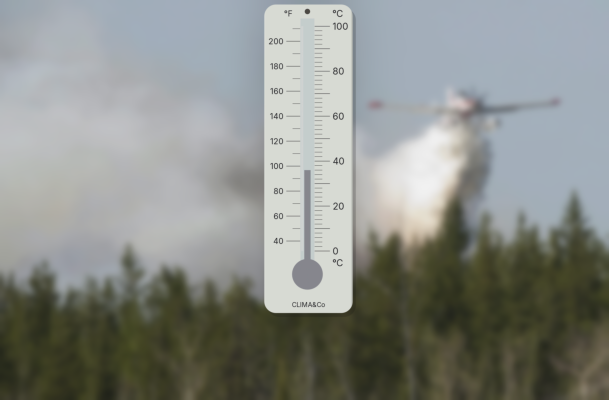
36 °C
